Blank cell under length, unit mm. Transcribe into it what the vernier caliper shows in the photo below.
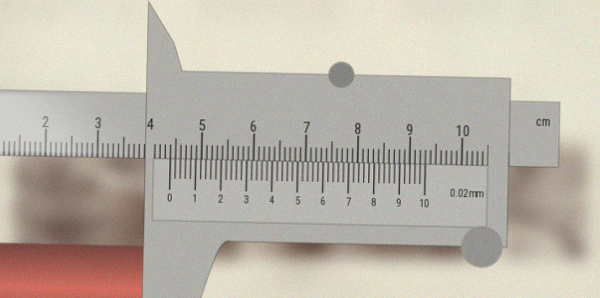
44.0 mm
